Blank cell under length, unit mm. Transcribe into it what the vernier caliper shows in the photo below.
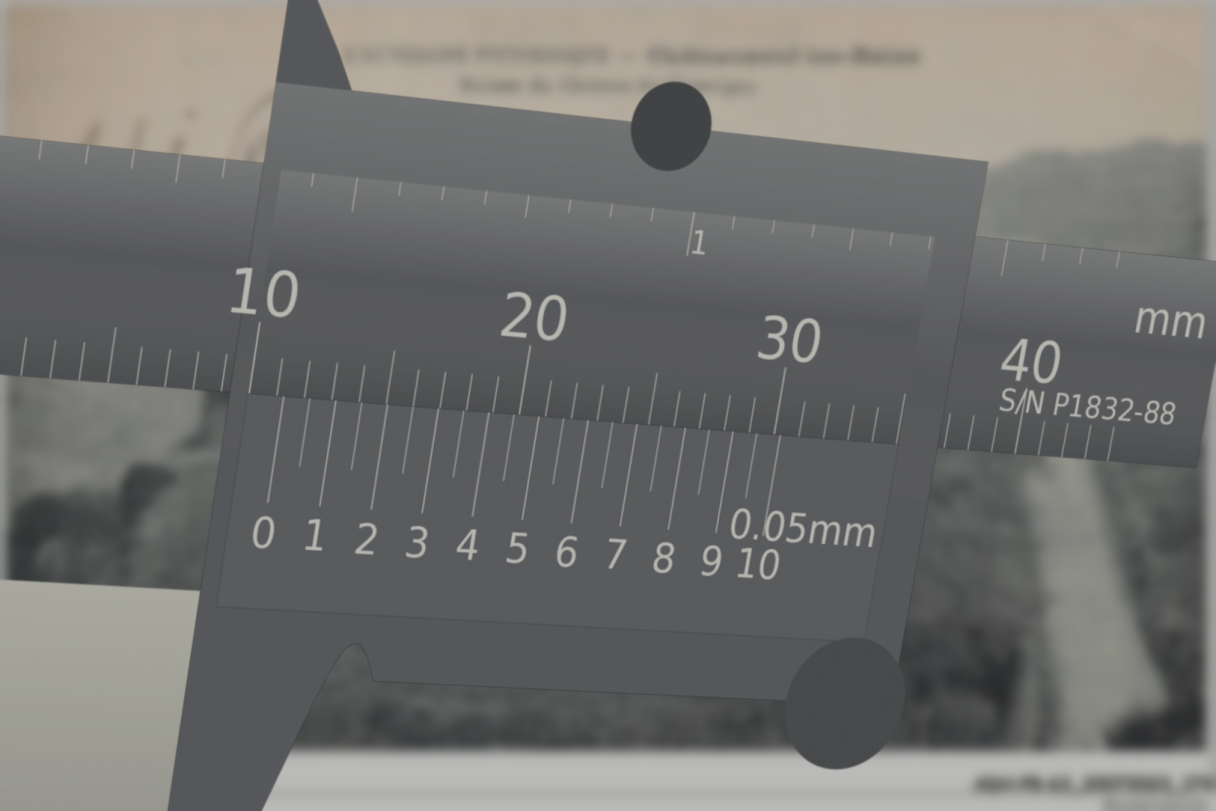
11.25 mm
